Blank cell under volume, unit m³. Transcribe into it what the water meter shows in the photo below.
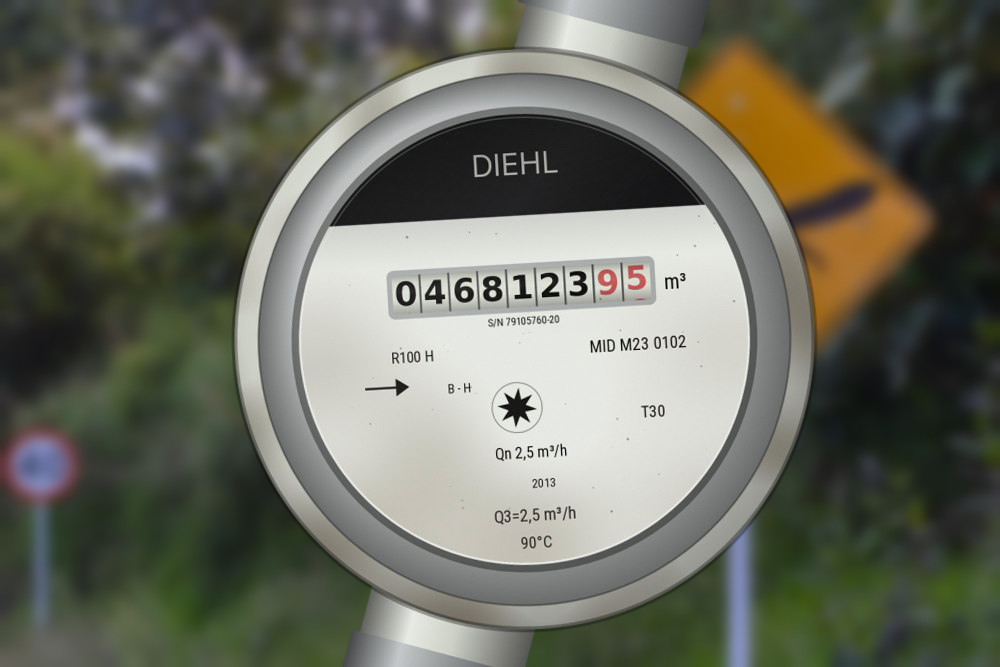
468123.95 m³
